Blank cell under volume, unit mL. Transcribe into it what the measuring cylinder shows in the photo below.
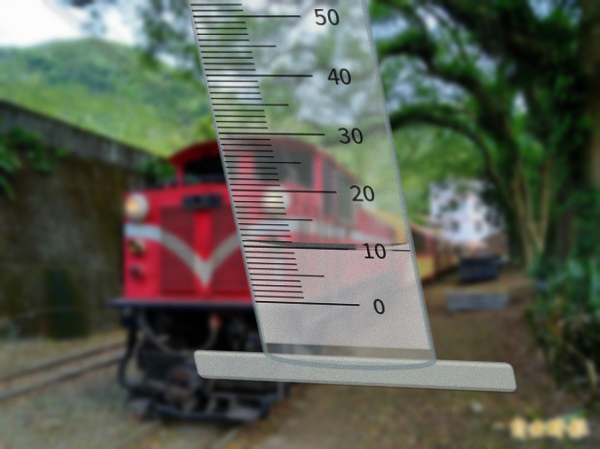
10 mL
